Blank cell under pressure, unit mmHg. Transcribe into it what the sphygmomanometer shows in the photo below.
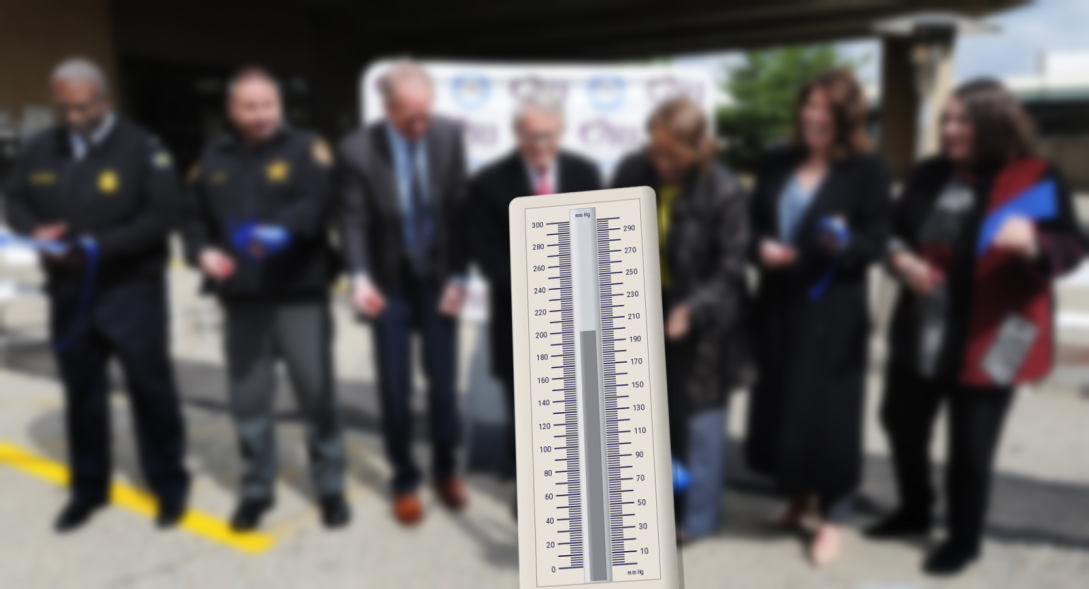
200 mmHg
